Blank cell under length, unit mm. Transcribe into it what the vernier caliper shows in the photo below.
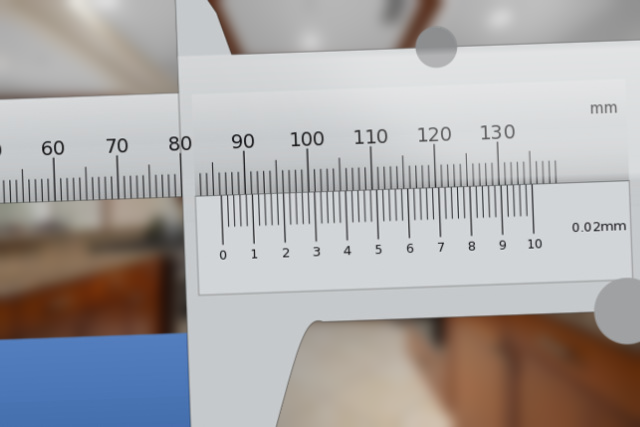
86.2 mm
